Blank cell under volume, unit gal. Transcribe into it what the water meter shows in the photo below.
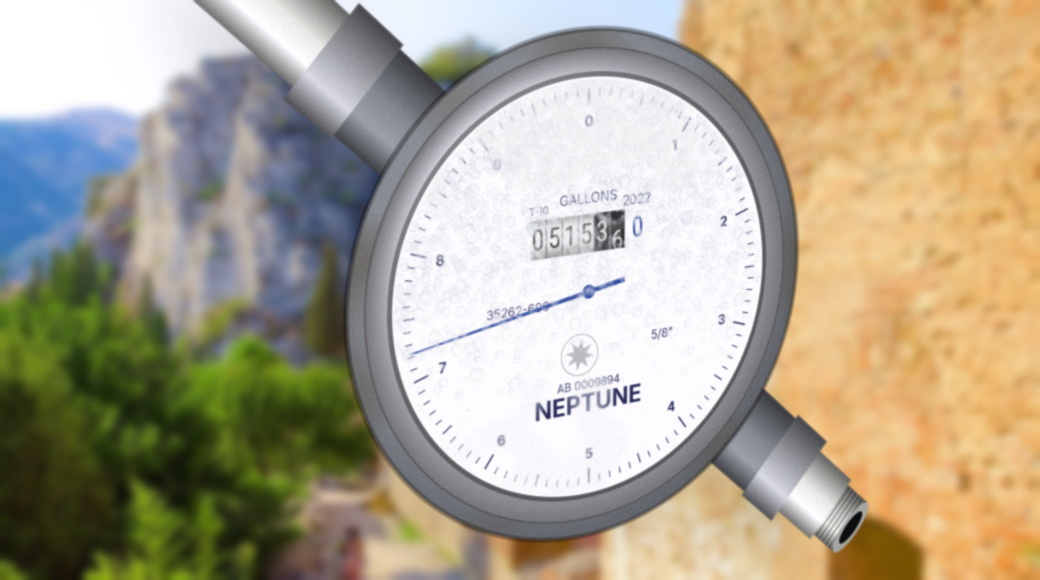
515357.2 gal
